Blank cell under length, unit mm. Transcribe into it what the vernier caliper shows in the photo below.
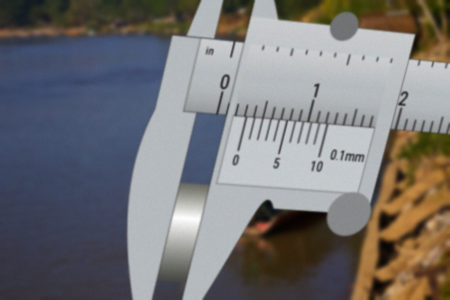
3.2 mm
